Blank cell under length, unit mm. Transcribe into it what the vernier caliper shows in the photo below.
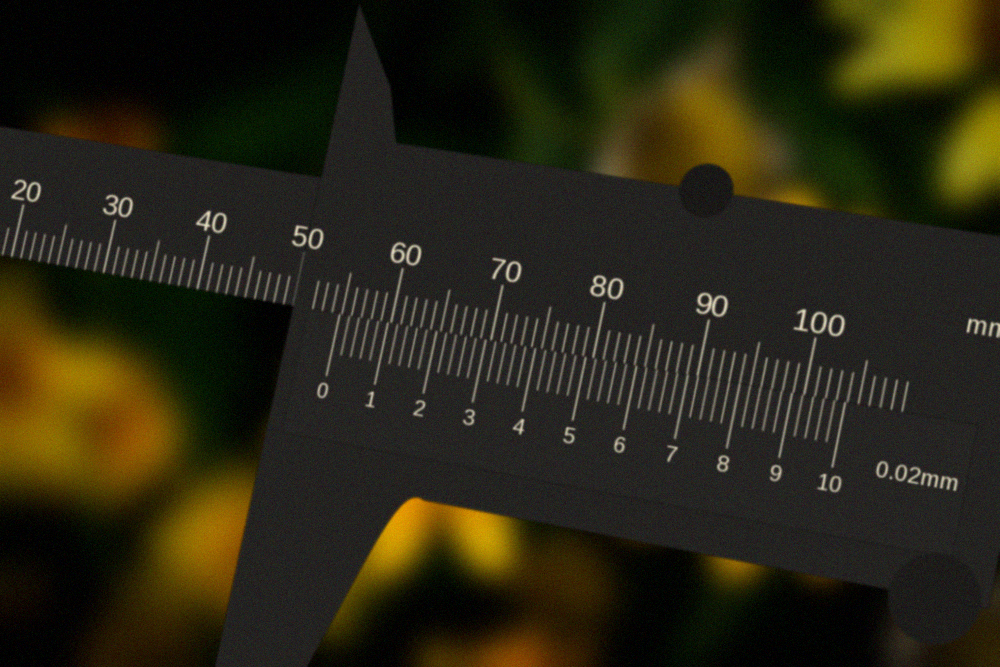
54.8 mm
